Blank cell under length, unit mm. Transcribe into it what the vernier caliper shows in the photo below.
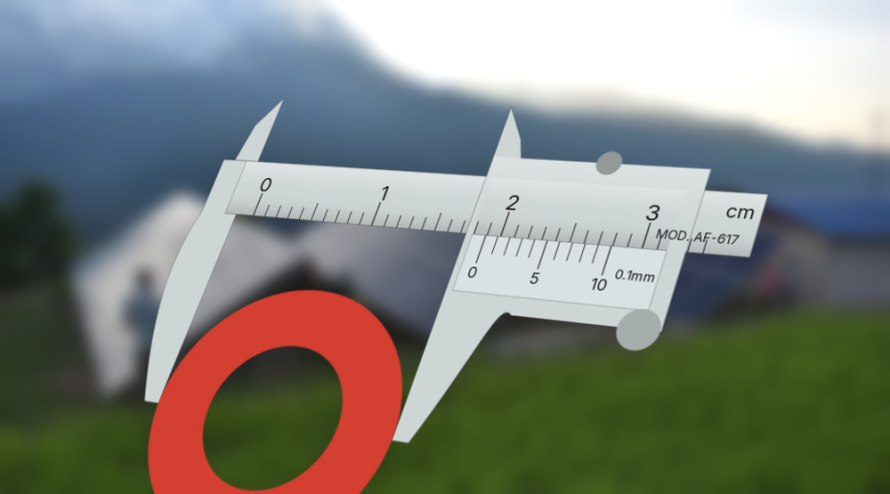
18.9 mm
